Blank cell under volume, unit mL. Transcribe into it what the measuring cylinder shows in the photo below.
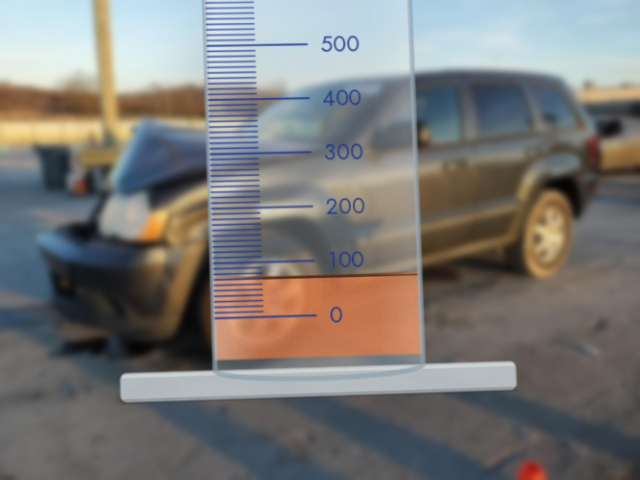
70 mL
